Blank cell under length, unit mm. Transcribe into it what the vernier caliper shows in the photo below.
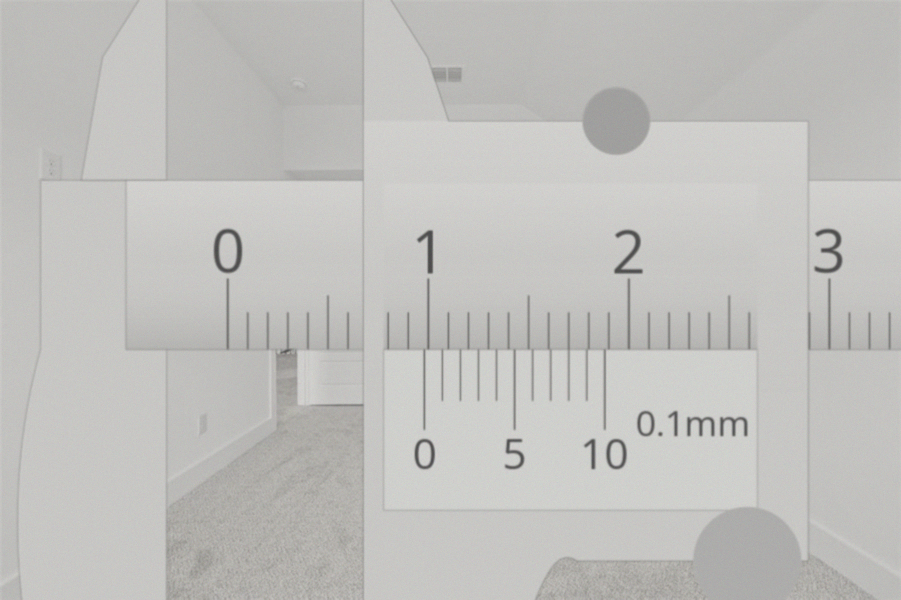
9.8 mm
